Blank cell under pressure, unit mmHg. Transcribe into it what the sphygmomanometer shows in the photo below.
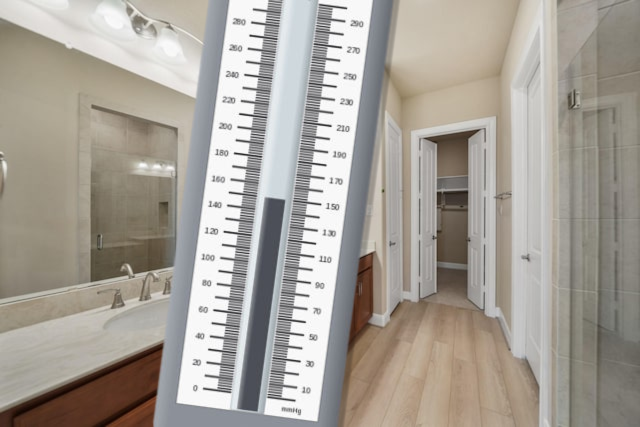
150 mmHg
